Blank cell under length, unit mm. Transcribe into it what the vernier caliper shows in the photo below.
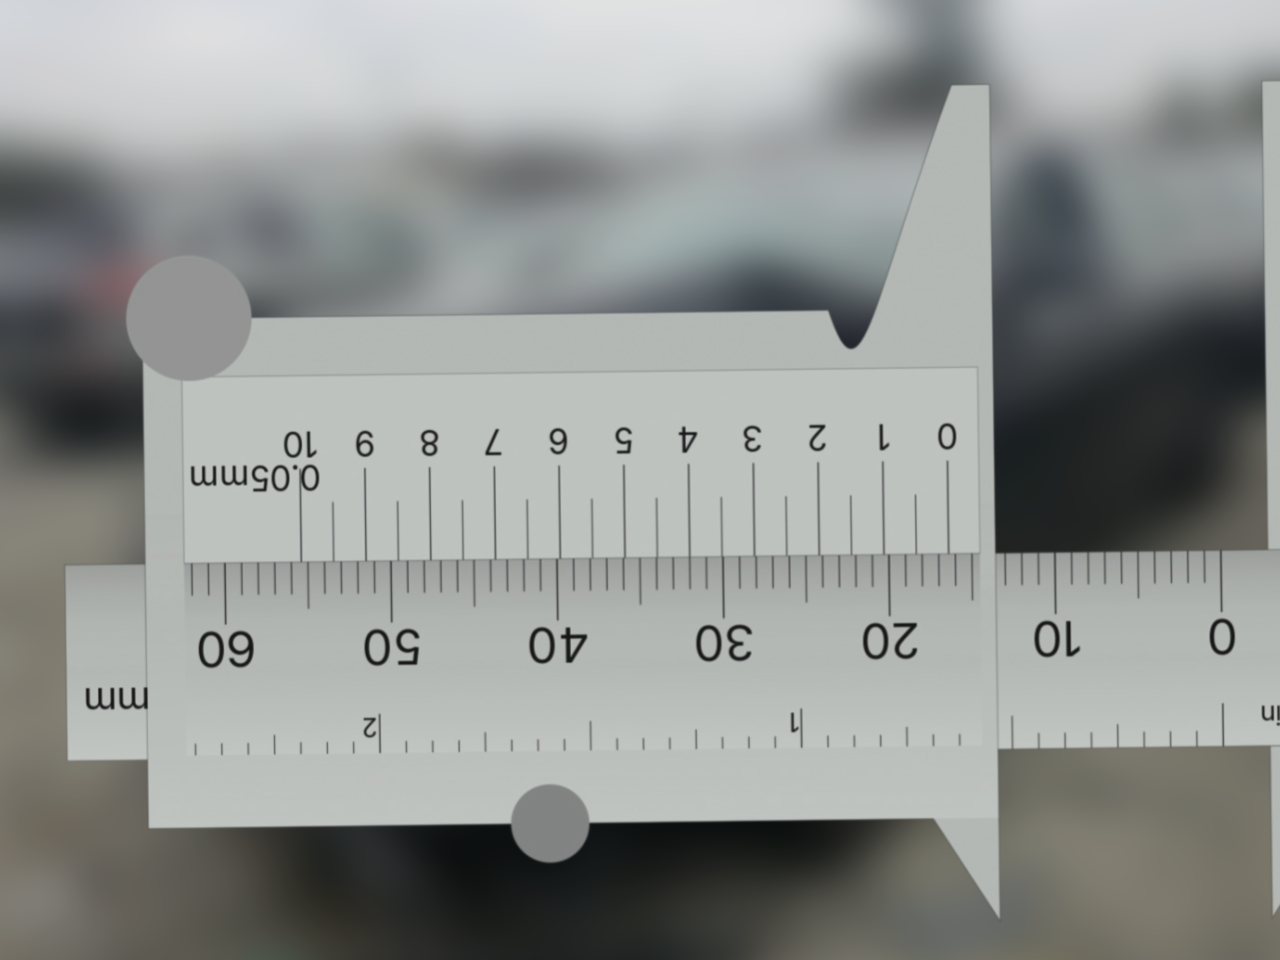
16.4 mm
